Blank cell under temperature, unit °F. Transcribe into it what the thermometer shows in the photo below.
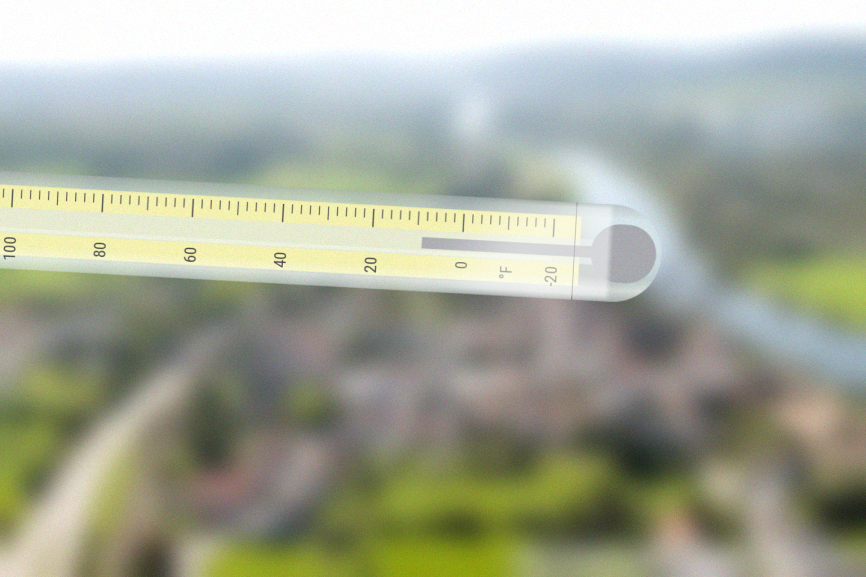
9 °F
